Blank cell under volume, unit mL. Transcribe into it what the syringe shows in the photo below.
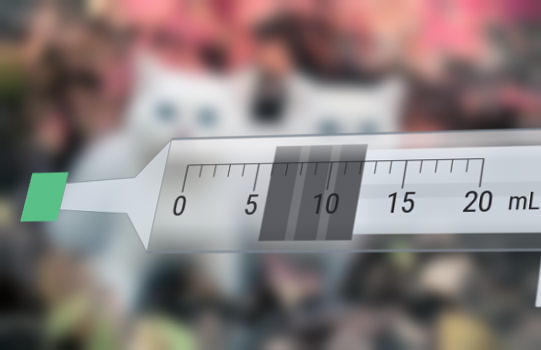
6 mL
